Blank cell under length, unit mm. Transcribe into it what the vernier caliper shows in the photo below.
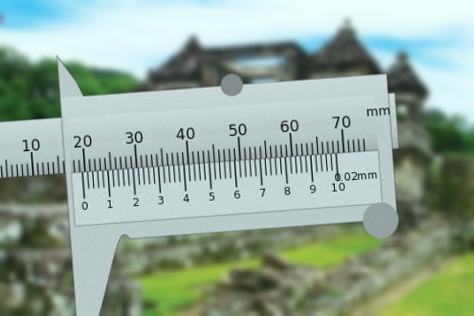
19.5 mm
